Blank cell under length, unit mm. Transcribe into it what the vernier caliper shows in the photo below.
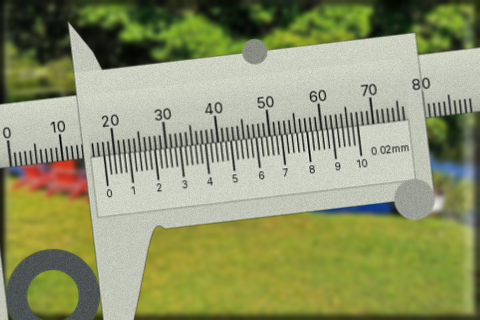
18.0 mm
